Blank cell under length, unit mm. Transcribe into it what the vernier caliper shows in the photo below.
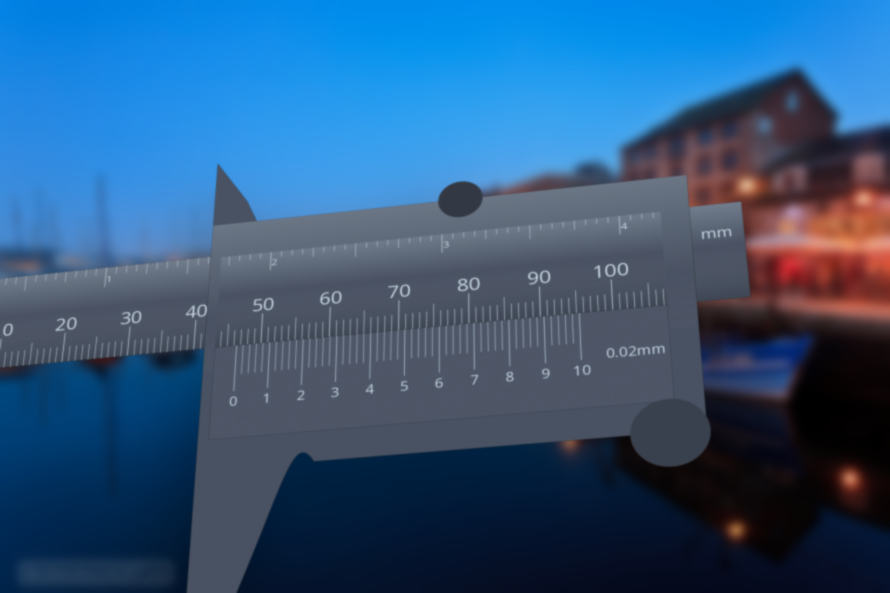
46.4 mm
